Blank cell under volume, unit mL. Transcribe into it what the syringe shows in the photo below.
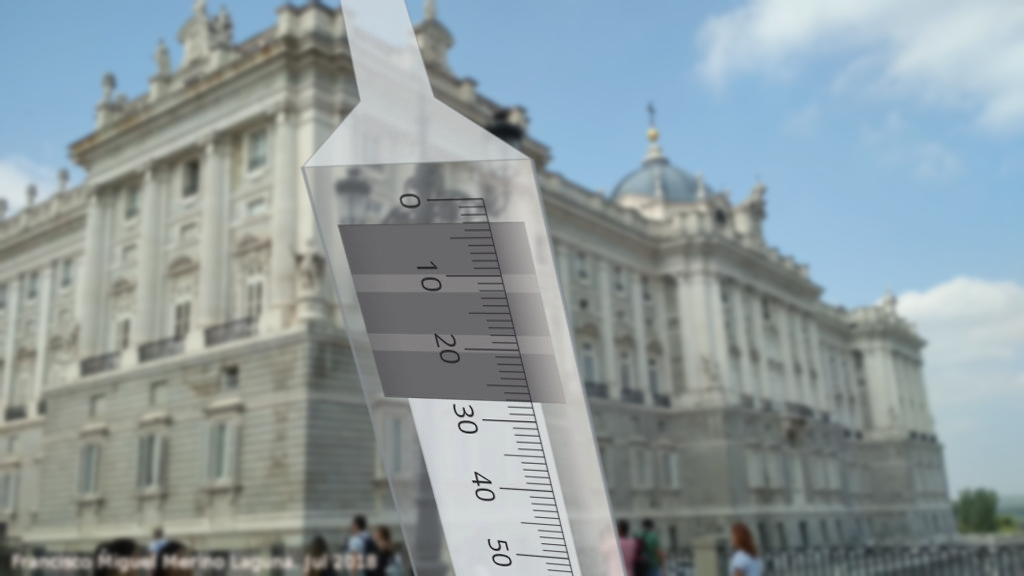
3 mL
